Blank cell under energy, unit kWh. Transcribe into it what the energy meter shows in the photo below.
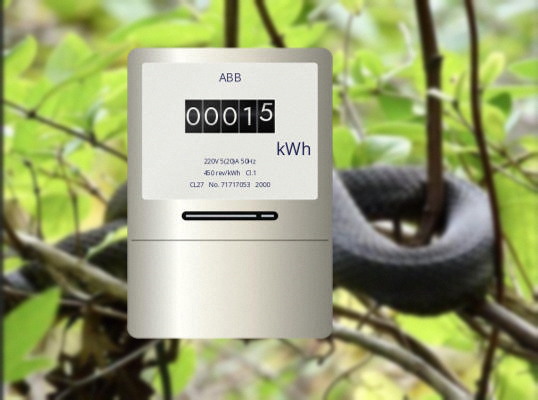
15 kWh
